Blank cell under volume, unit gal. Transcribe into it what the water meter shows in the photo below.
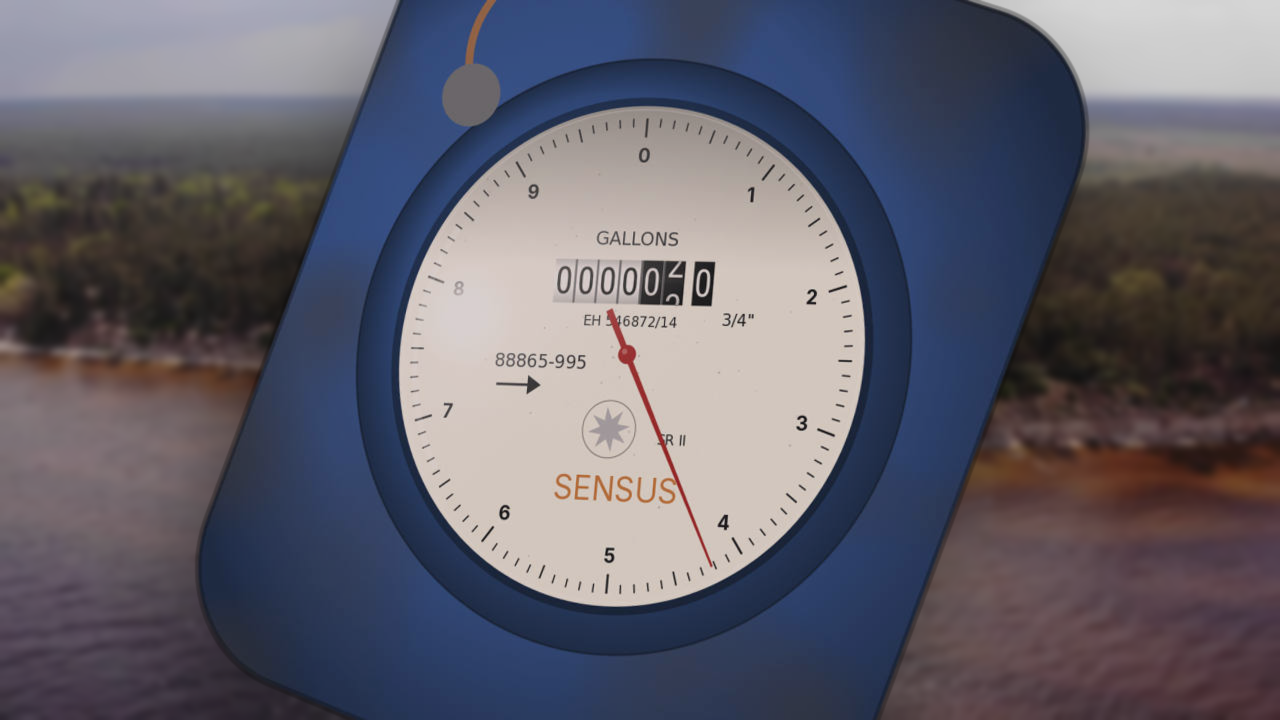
24.2 gal
